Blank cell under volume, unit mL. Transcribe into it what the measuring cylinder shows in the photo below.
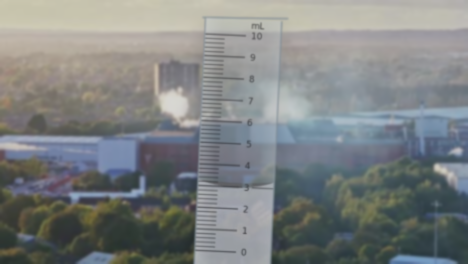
3 mL
